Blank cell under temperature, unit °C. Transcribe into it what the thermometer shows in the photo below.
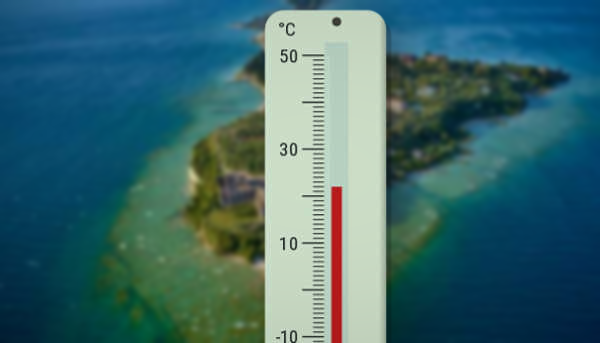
22 °C
